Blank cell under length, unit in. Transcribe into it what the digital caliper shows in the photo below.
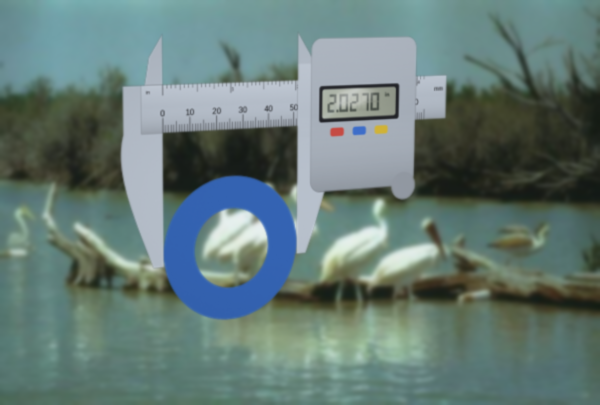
2.0270 in
